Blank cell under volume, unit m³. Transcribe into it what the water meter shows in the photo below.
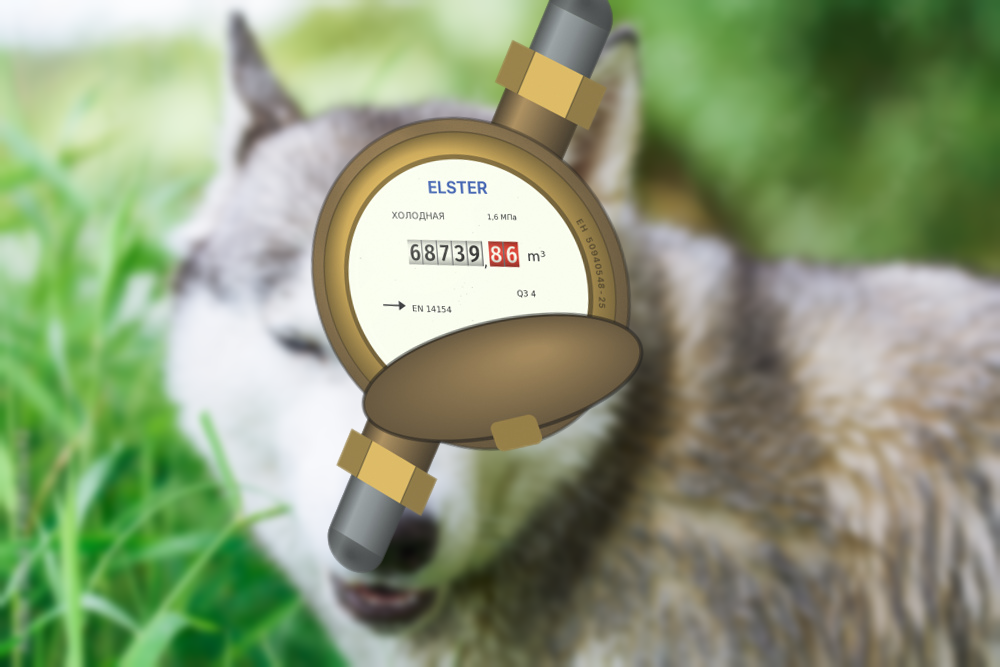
68739.86 m³
